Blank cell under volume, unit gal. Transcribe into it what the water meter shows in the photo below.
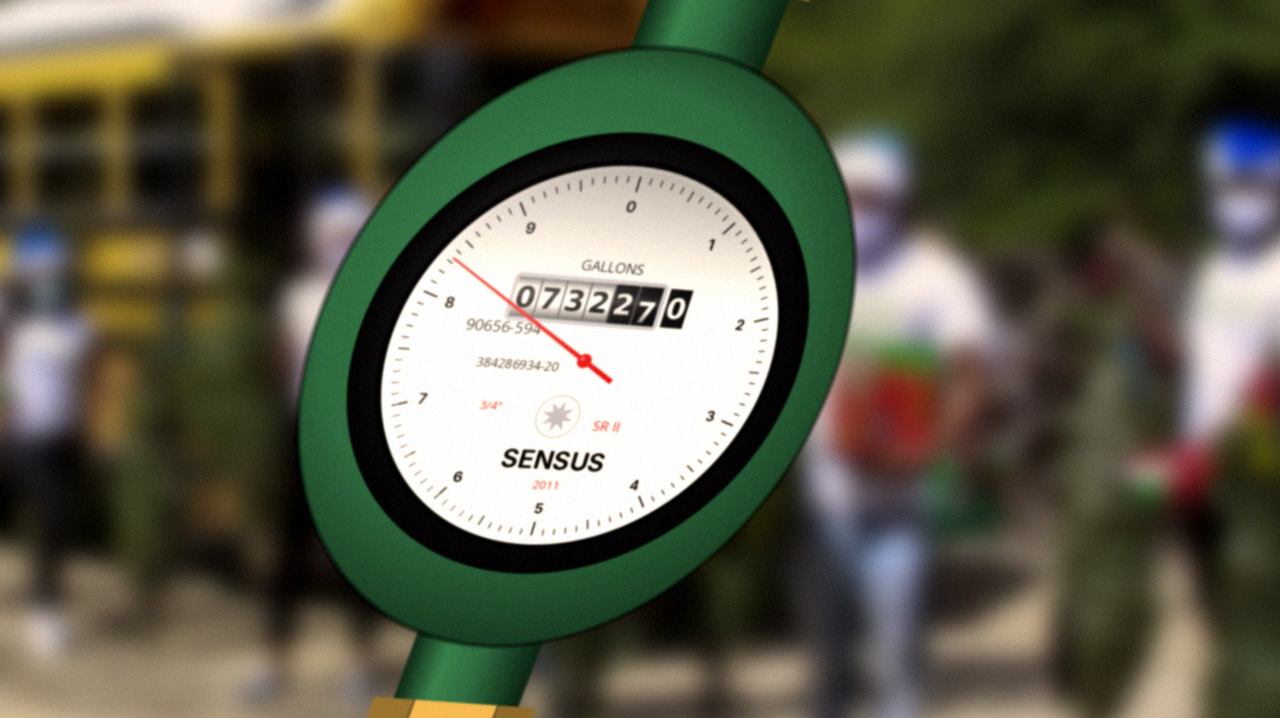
732268.3 gal
